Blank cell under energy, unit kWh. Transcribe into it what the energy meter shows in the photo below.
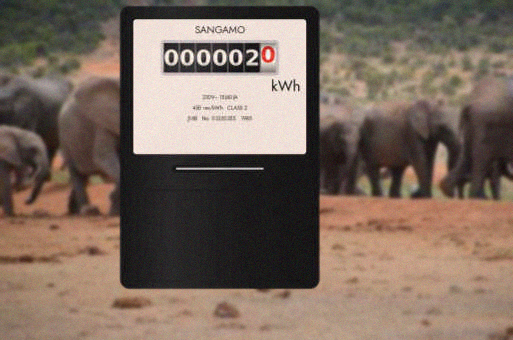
2.0 kWh
